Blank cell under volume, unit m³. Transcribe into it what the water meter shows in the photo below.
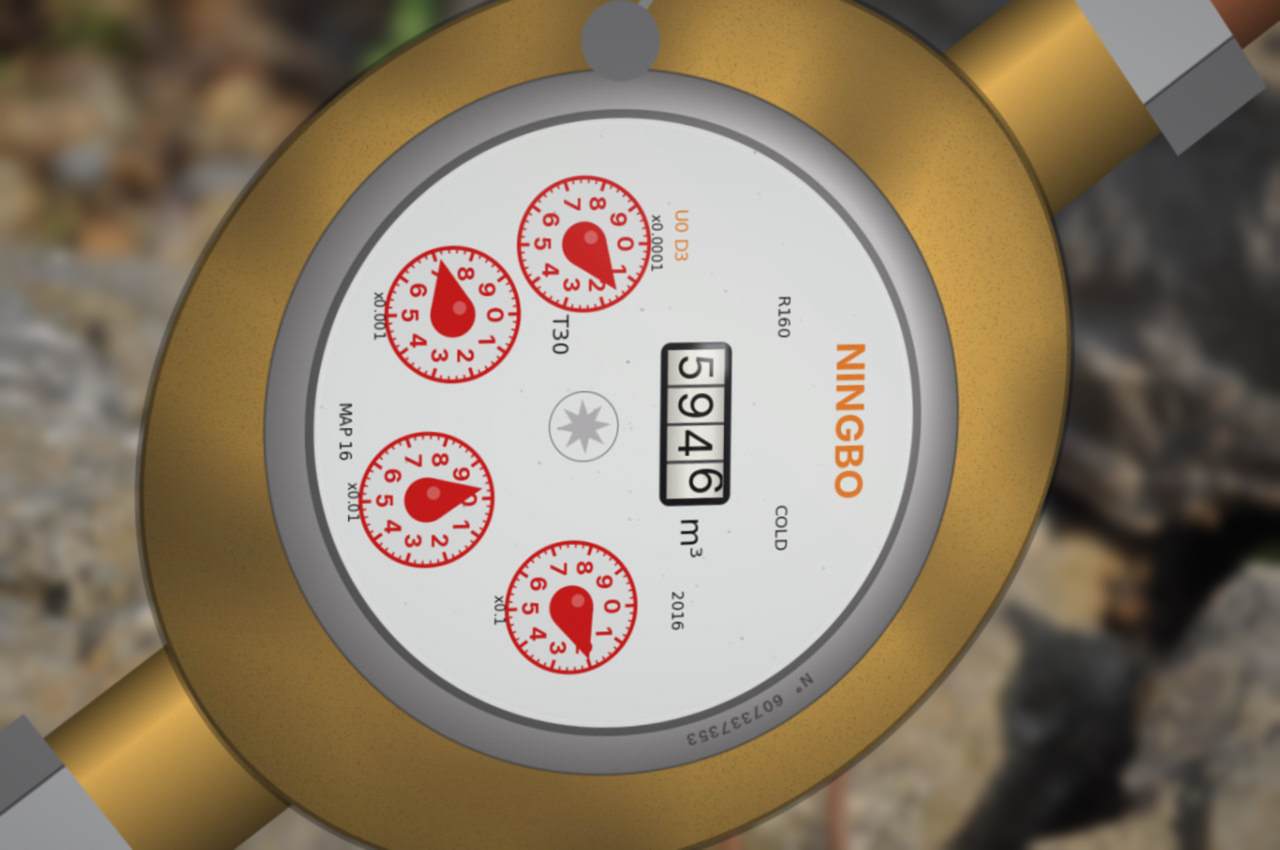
5946.1971 m³
